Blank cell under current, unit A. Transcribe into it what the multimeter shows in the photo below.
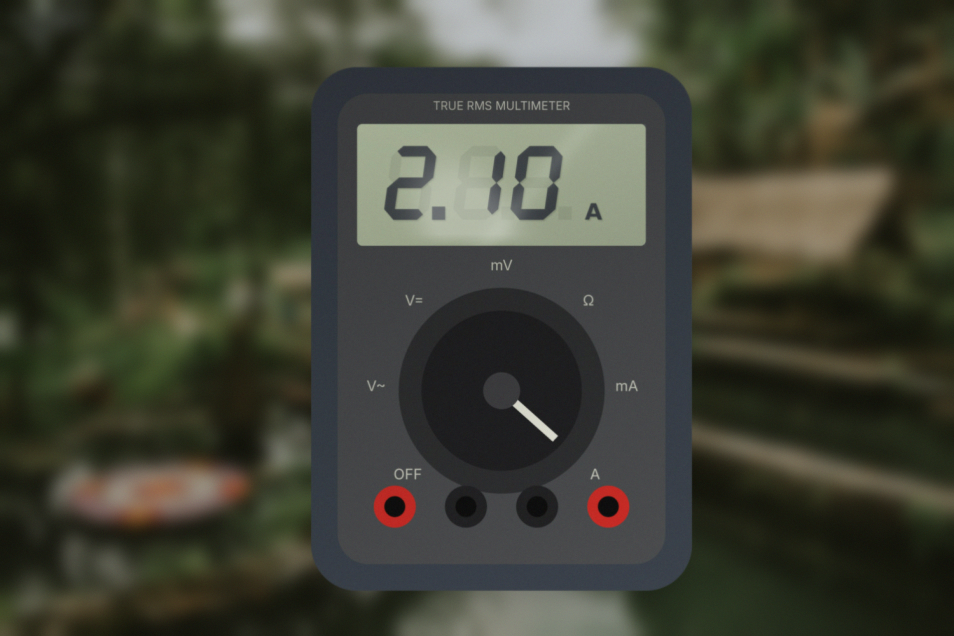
2.10 A
